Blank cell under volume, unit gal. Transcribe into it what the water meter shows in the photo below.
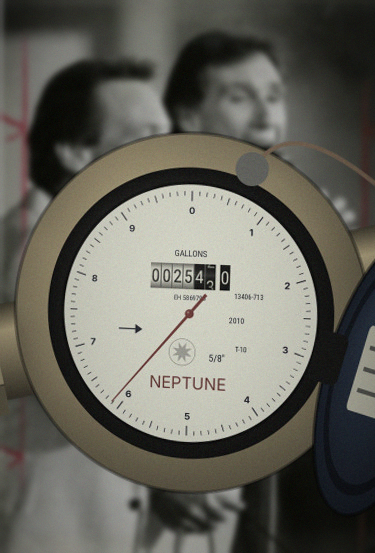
25426.1 gal
